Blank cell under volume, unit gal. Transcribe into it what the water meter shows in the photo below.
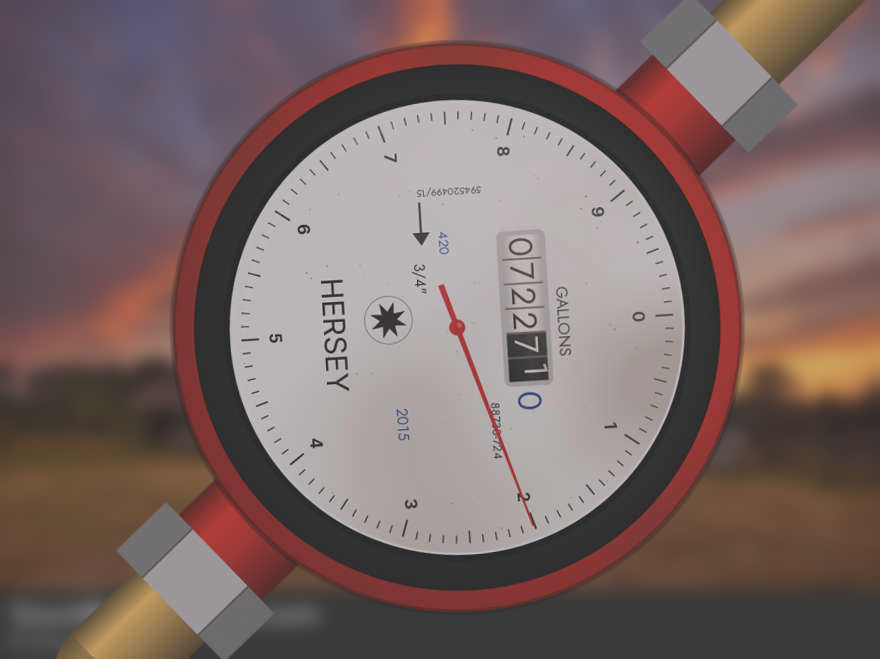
722712.0 gal
